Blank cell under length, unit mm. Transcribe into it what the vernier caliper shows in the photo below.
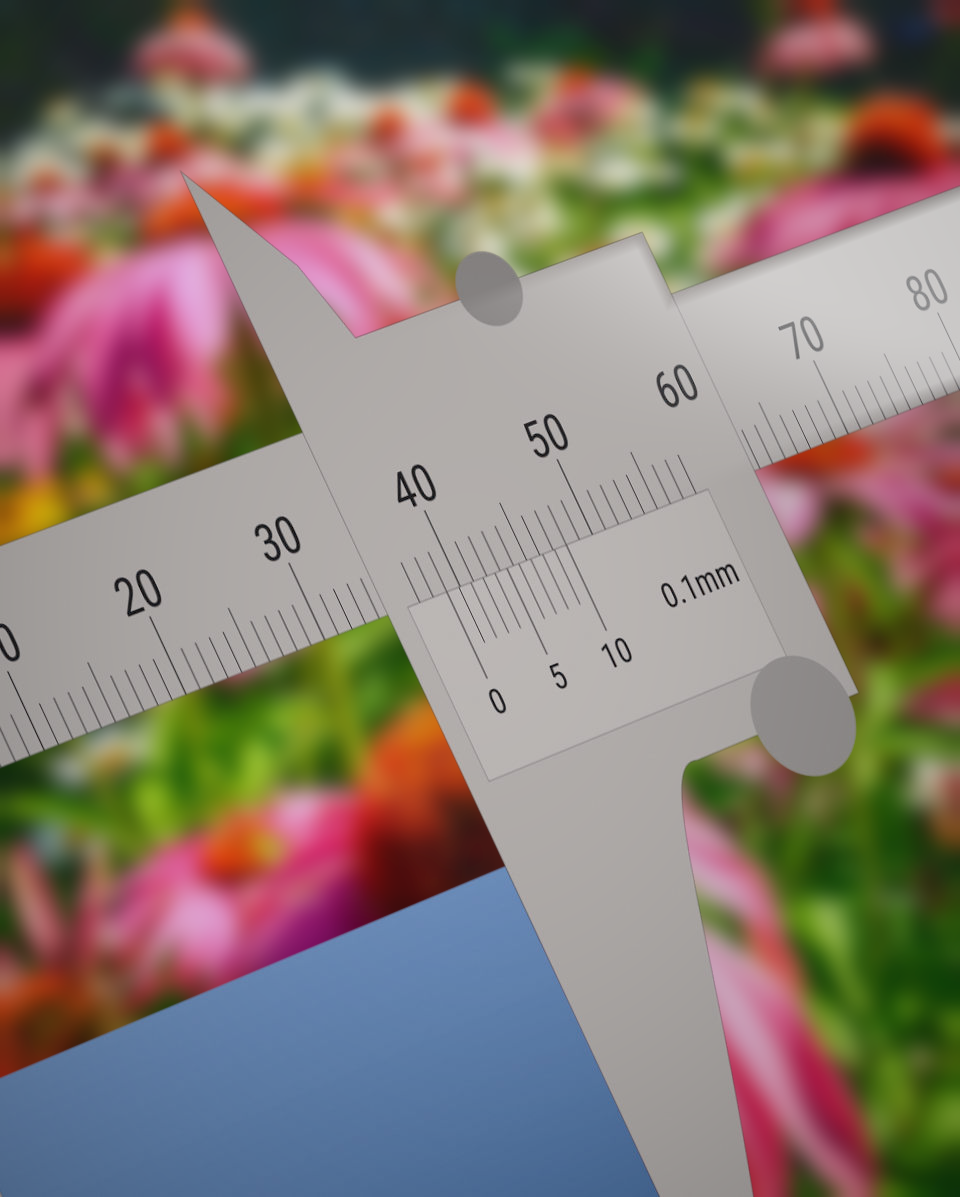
39.0 mm
